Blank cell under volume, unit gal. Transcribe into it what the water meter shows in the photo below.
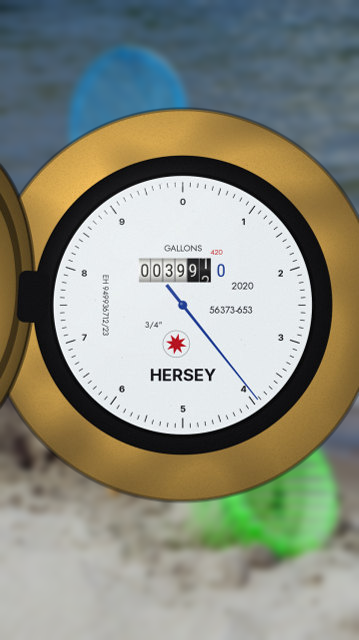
39913.9 gal
